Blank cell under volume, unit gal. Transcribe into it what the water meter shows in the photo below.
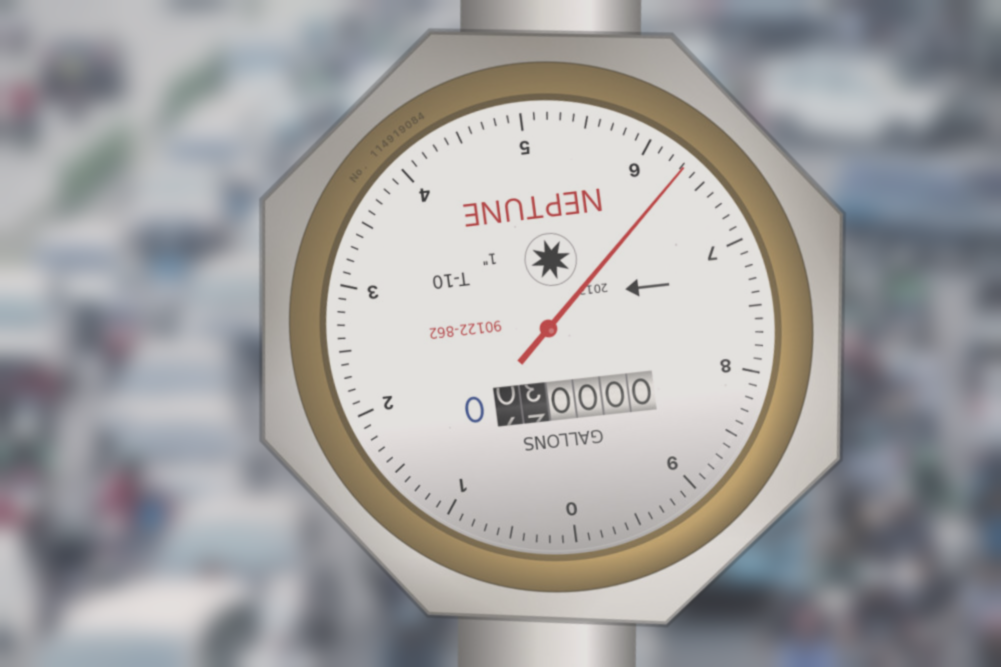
296.3 gal
